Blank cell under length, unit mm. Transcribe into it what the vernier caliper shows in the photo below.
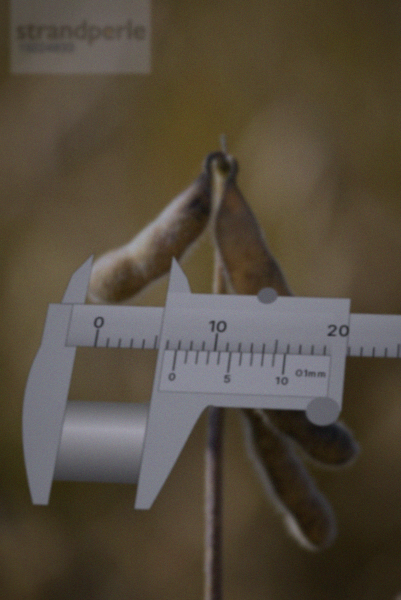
6.8 mm
